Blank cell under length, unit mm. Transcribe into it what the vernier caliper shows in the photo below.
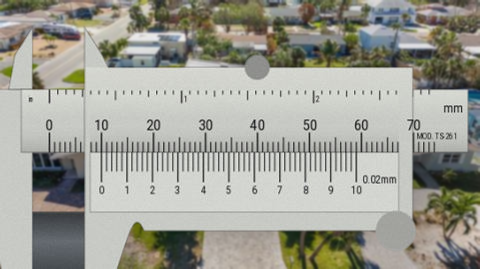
10.0 mm
